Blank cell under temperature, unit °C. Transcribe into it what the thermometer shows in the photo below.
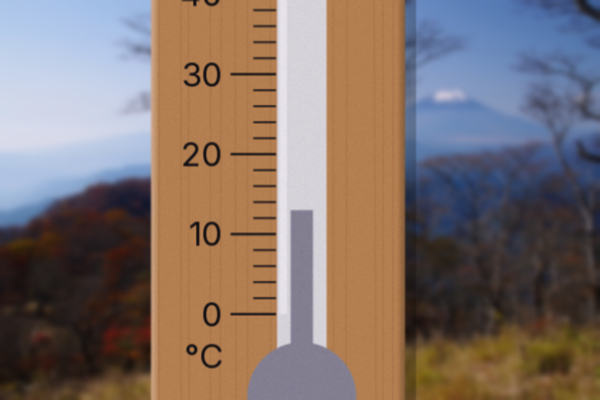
13 °C
